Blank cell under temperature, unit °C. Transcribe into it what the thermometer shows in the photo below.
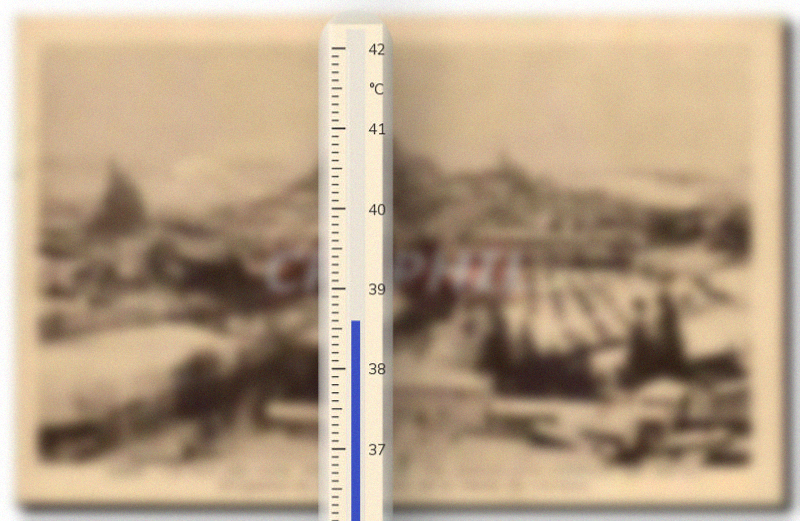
38.6 °C
